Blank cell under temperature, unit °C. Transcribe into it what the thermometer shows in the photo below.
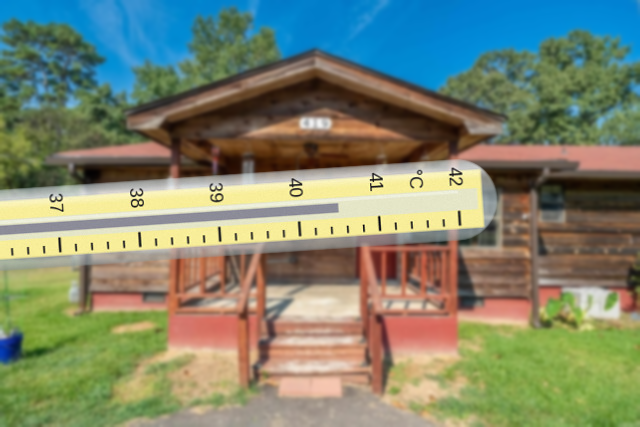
40.5 °C
